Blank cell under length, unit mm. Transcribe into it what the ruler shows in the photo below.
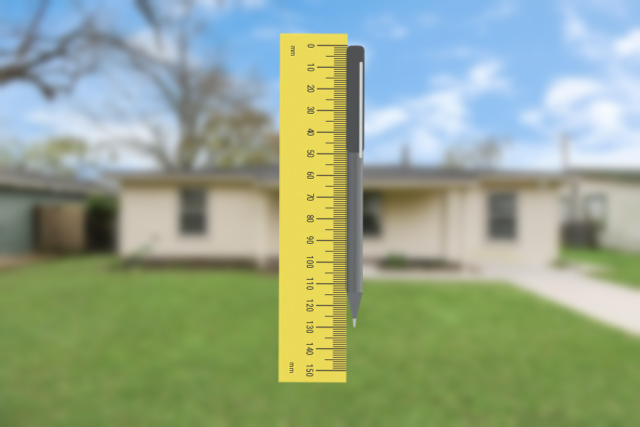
130 mm
